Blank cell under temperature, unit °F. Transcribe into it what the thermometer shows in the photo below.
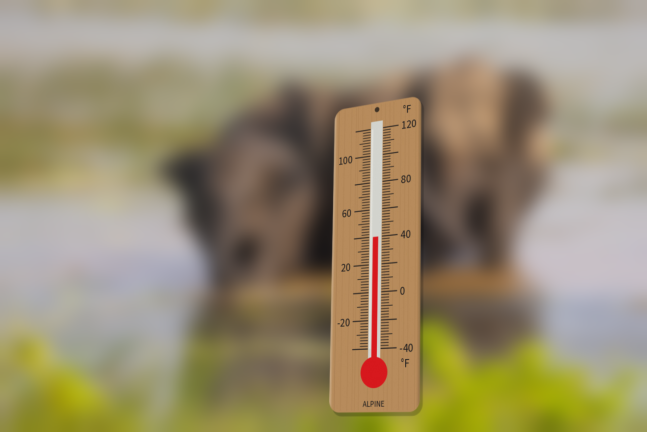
40 °F
